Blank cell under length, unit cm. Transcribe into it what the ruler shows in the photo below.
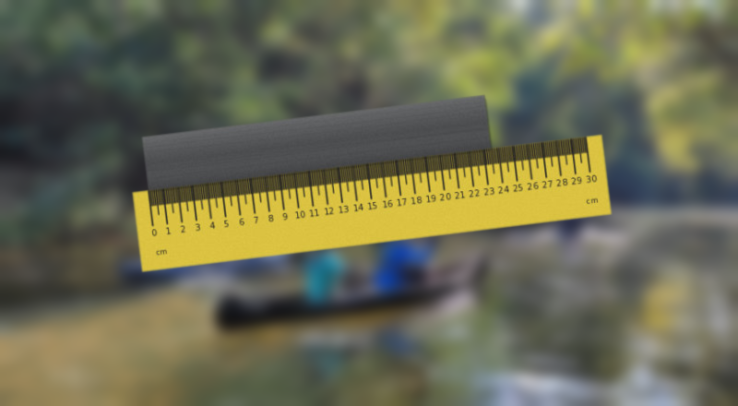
23.5 cm
